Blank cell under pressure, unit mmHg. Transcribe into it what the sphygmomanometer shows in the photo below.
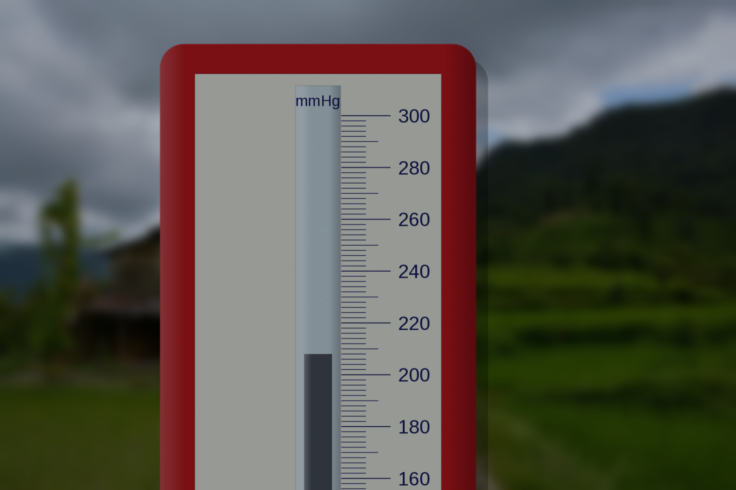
208 mmHg
